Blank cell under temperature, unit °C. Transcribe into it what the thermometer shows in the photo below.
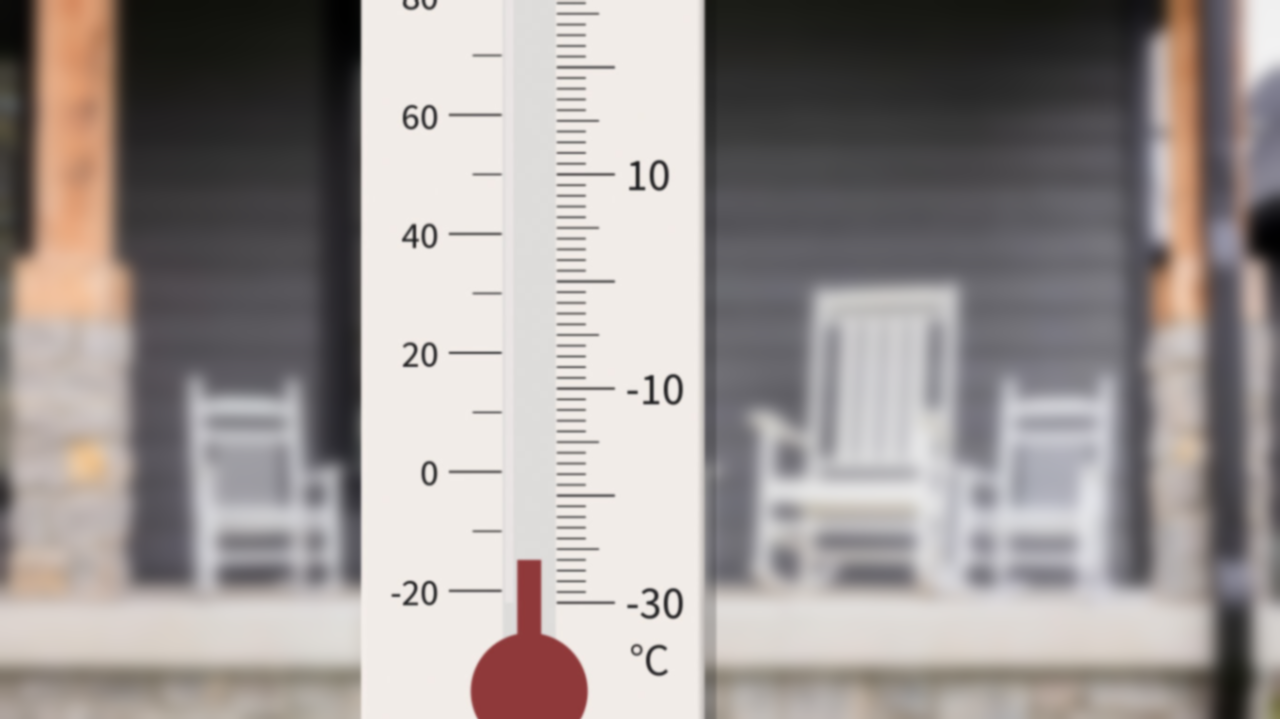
-26 °C
